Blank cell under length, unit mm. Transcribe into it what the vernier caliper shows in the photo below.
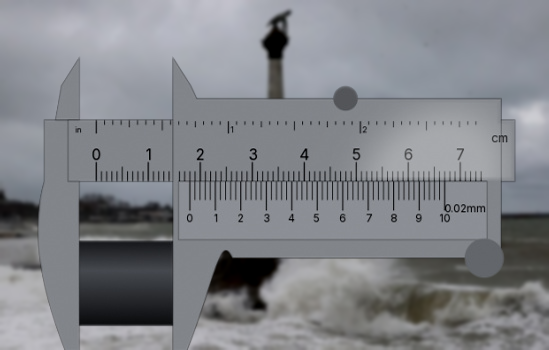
18.0 mm
